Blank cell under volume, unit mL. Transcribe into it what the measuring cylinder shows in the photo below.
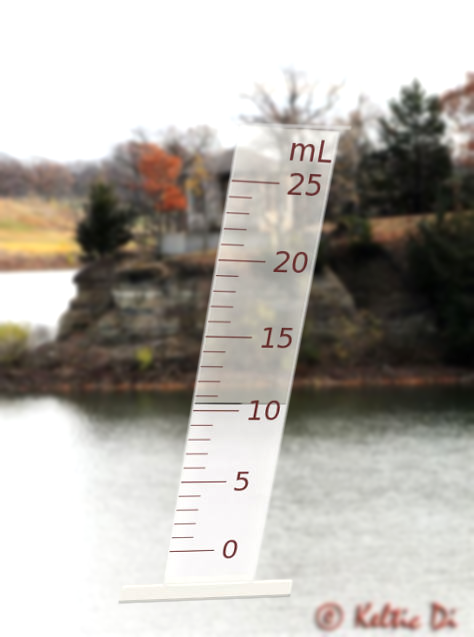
10.5 mL
